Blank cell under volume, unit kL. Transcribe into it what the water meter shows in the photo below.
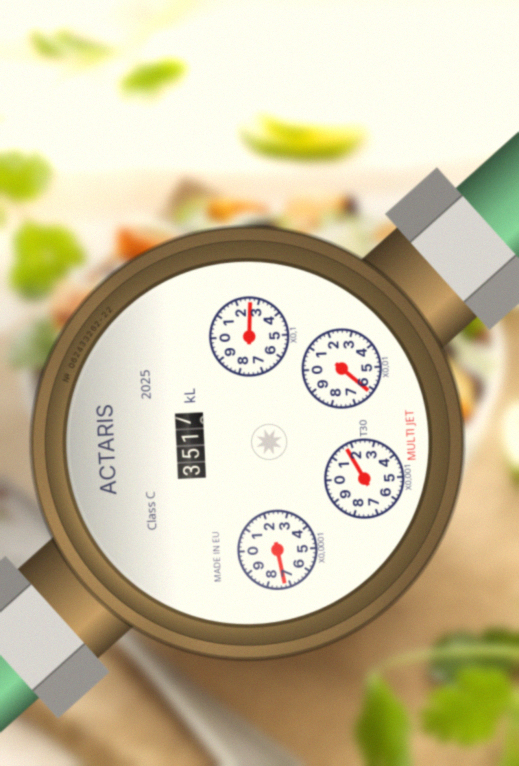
3517.2617 kL
